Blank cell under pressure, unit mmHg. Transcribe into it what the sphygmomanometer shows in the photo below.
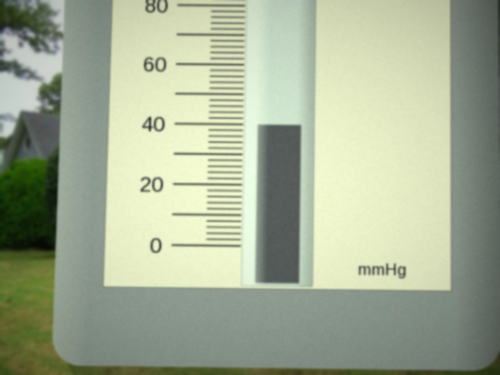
40 mmHg
